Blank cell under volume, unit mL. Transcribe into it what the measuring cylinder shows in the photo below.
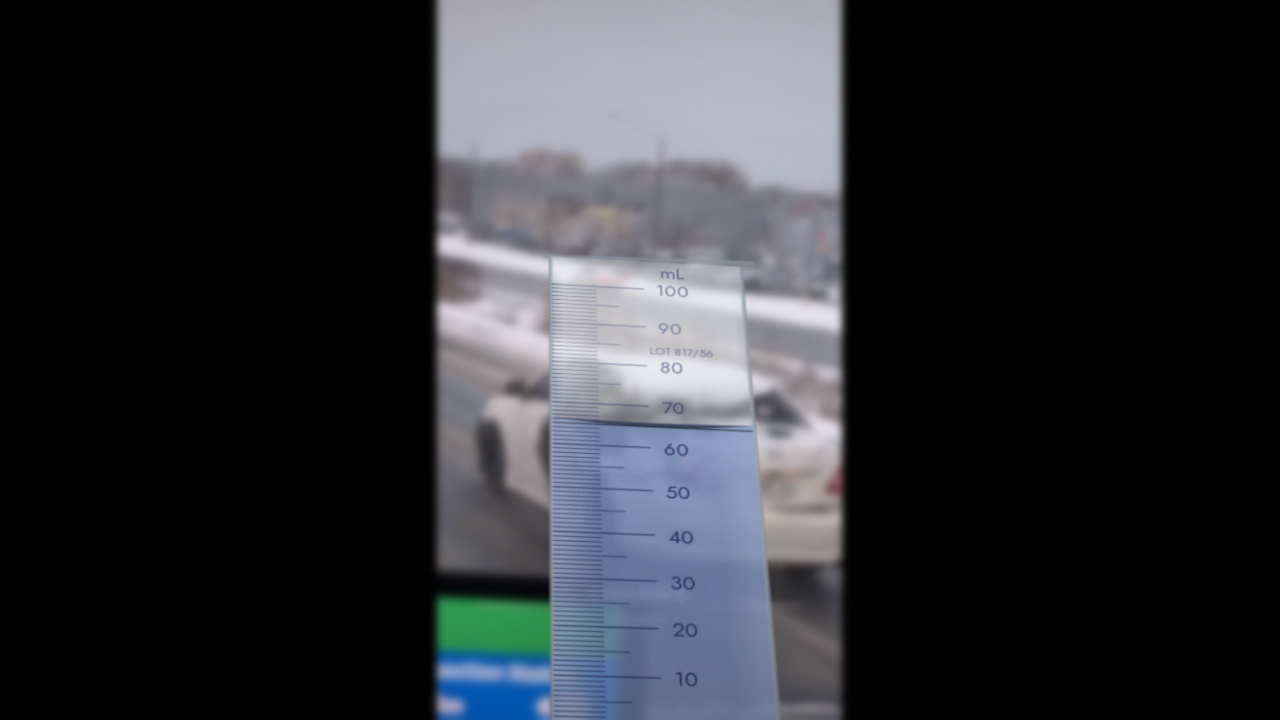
65 mL
